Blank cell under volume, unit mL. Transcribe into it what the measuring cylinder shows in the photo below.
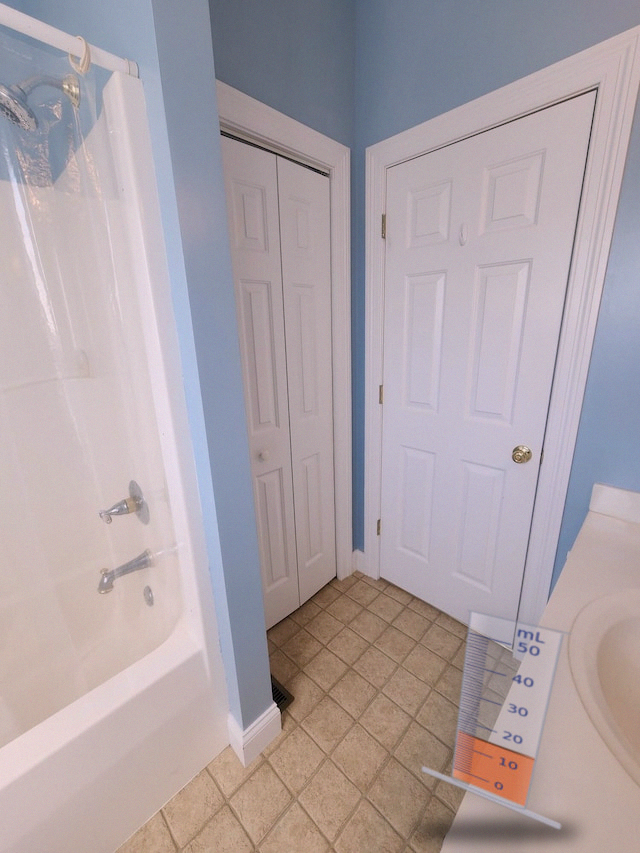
15 mL
